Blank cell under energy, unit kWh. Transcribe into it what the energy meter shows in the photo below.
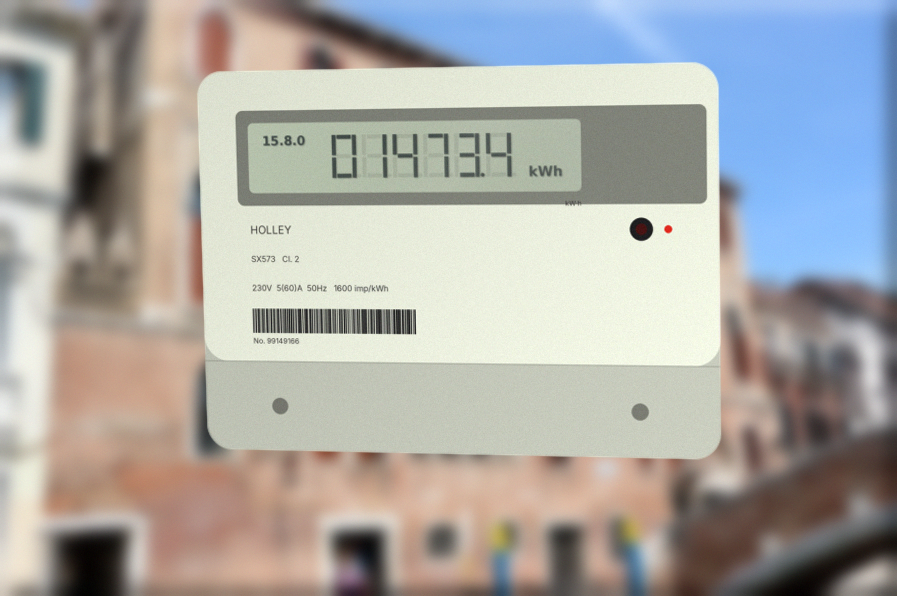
1473.4 kWh
